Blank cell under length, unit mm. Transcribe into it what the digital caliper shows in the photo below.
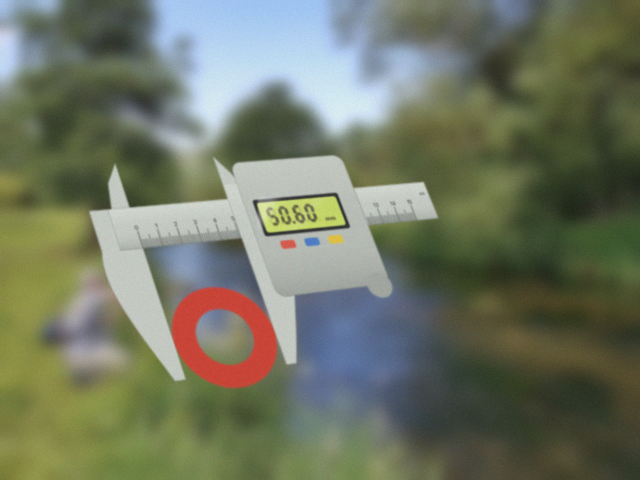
50.60 mm
